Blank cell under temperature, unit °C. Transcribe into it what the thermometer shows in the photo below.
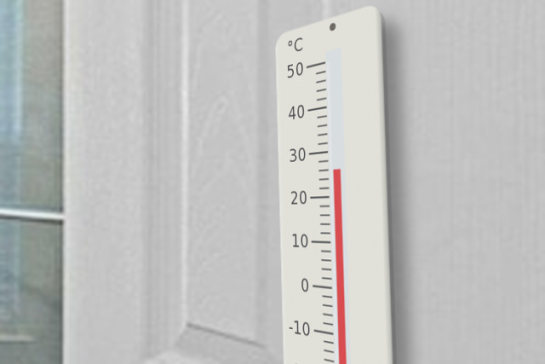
26 °C
